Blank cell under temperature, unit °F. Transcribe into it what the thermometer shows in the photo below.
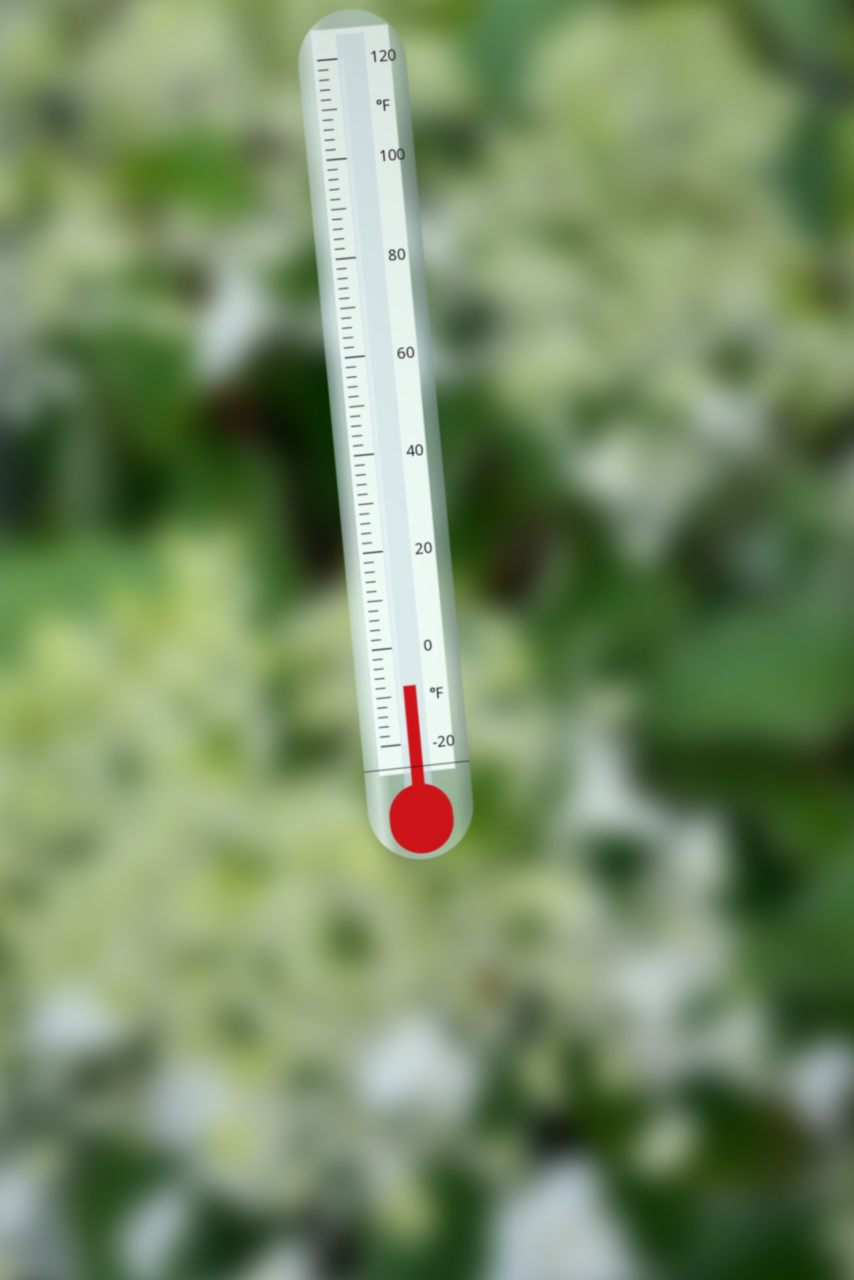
-8 °F
